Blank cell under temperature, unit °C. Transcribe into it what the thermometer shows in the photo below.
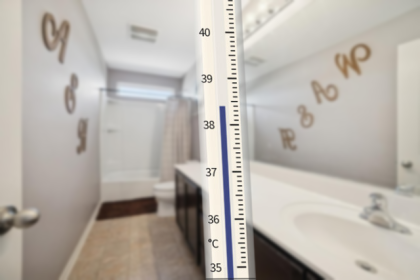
38.4 °C
